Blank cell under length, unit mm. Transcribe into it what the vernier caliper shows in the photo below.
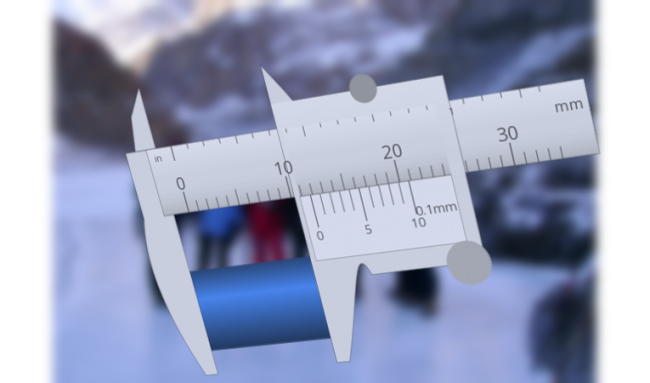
11.8 mm
